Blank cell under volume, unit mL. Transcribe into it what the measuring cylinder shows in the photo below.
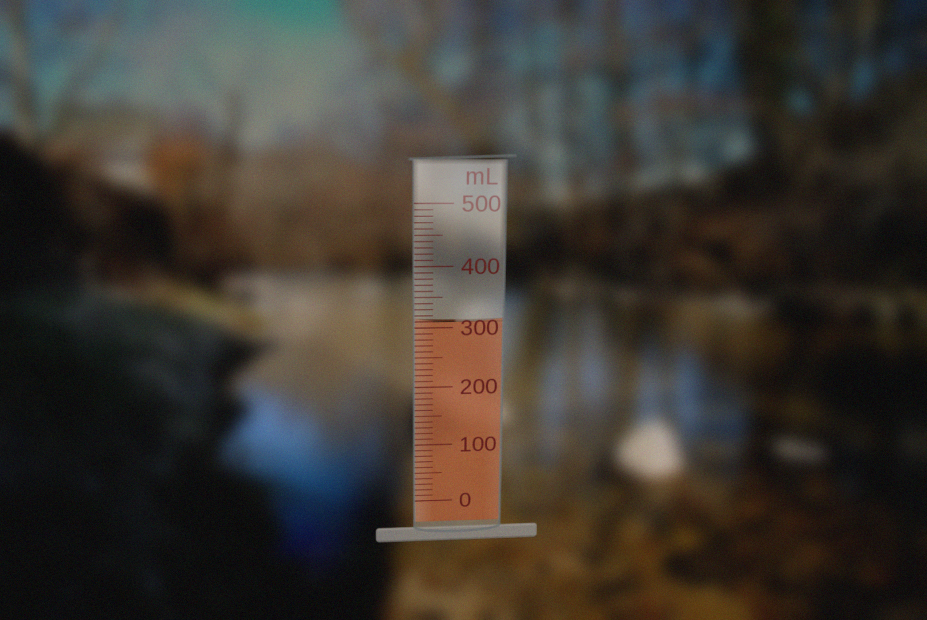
310 mL
